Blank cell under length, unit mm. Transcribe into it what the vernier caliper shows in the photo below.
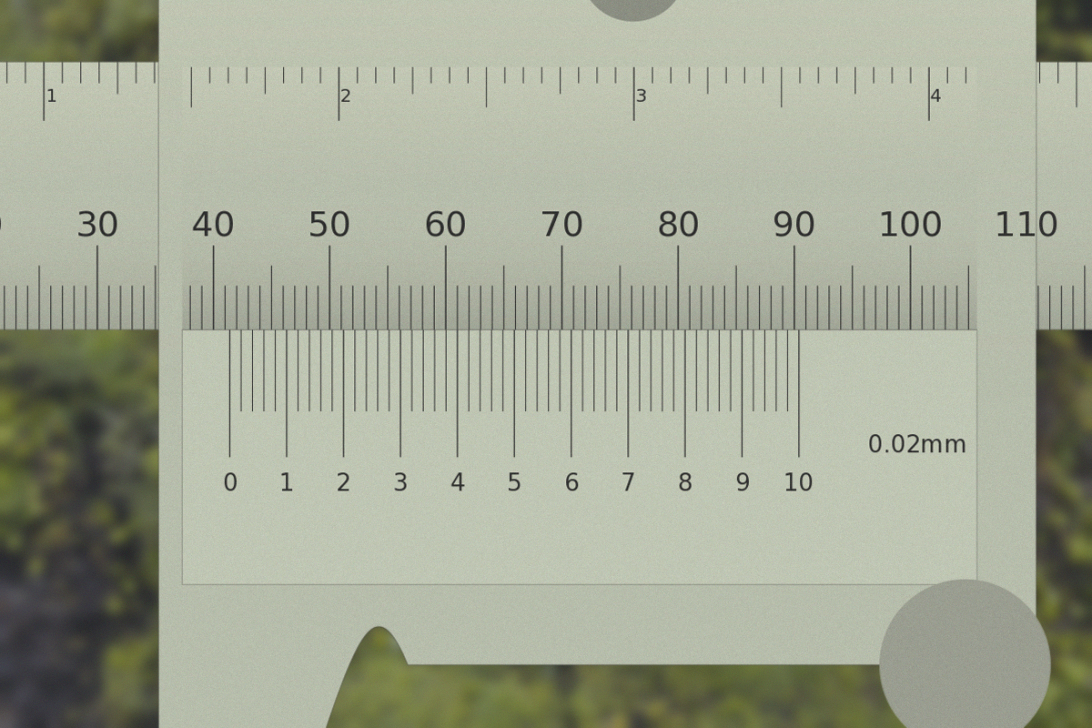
41.4 mm
